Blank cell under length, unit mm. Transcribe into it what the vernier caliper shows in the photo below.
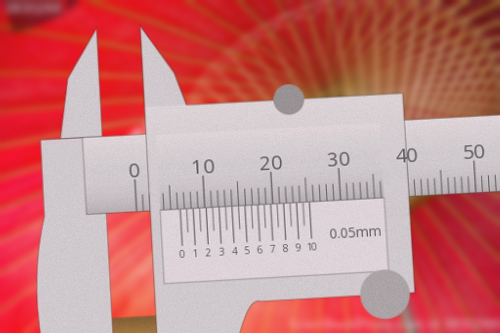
6.4 mm
